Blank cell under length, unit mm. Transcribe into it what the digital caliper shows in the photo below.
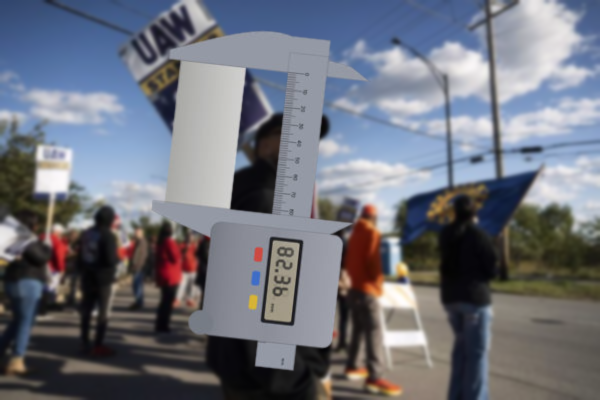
82.36 mm
